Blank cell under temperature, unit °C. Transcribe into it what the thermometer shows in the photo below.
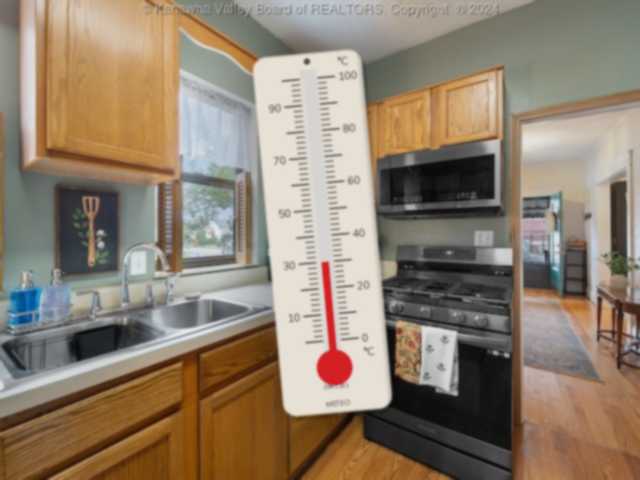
30 °C
